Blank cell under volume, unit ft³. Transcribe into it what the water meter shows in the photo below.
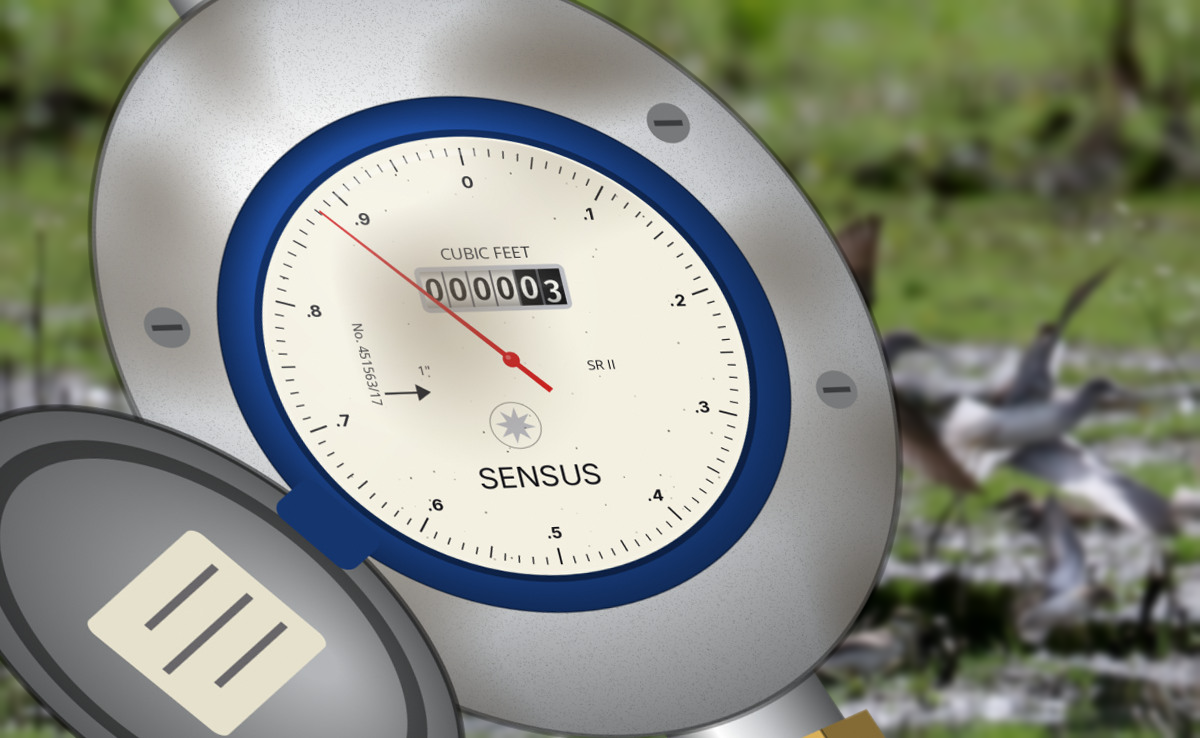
2.88 ft³
